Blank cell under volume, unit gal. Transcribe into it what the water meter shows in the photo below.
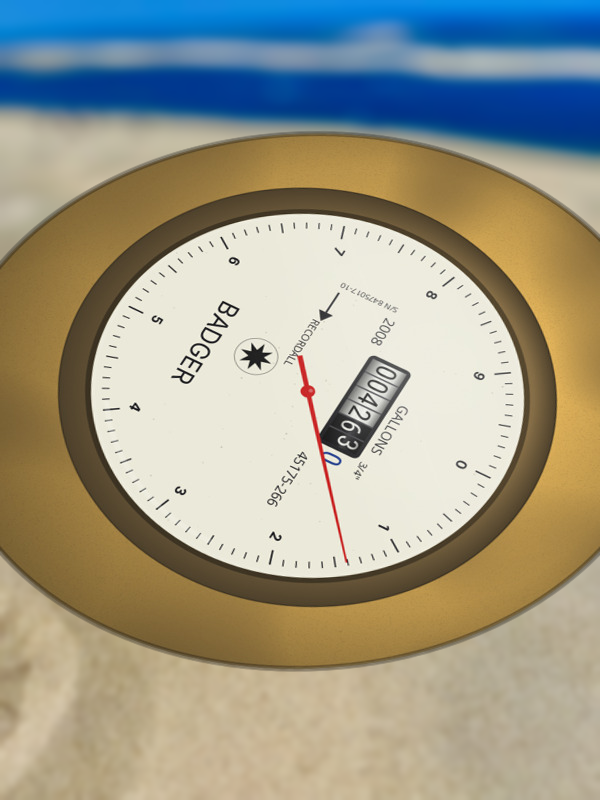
42631.4 gal
